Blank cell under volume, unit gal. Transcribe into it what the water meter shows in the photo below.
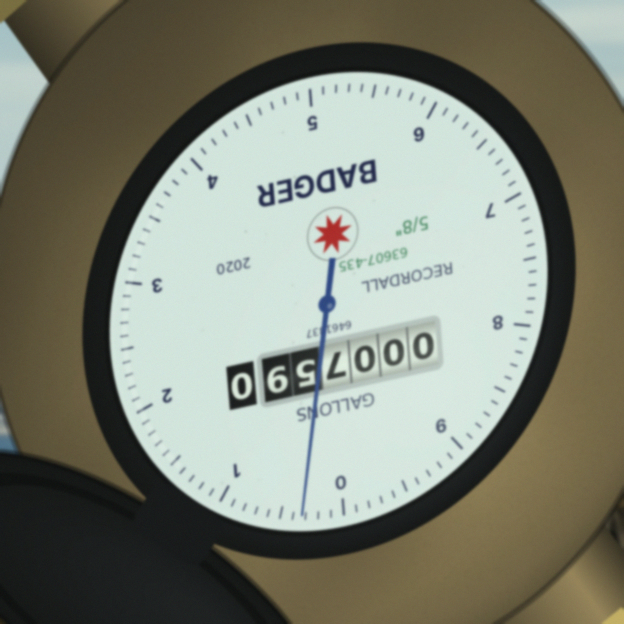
7590.3 gal
